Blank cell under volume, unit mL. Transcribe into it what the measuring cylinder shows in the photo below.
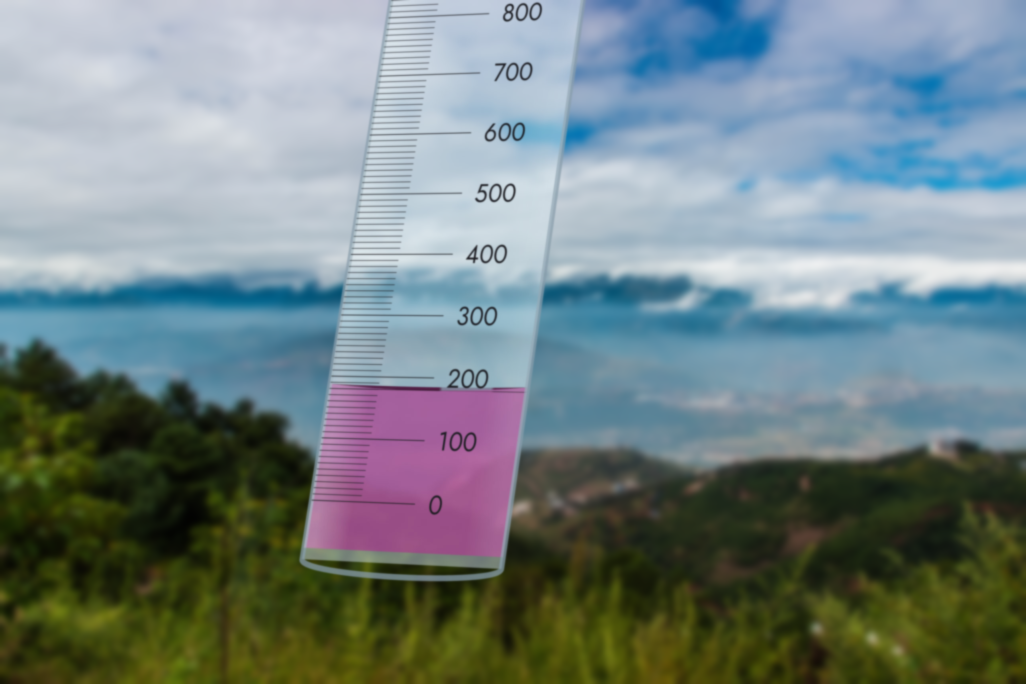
180 mL
